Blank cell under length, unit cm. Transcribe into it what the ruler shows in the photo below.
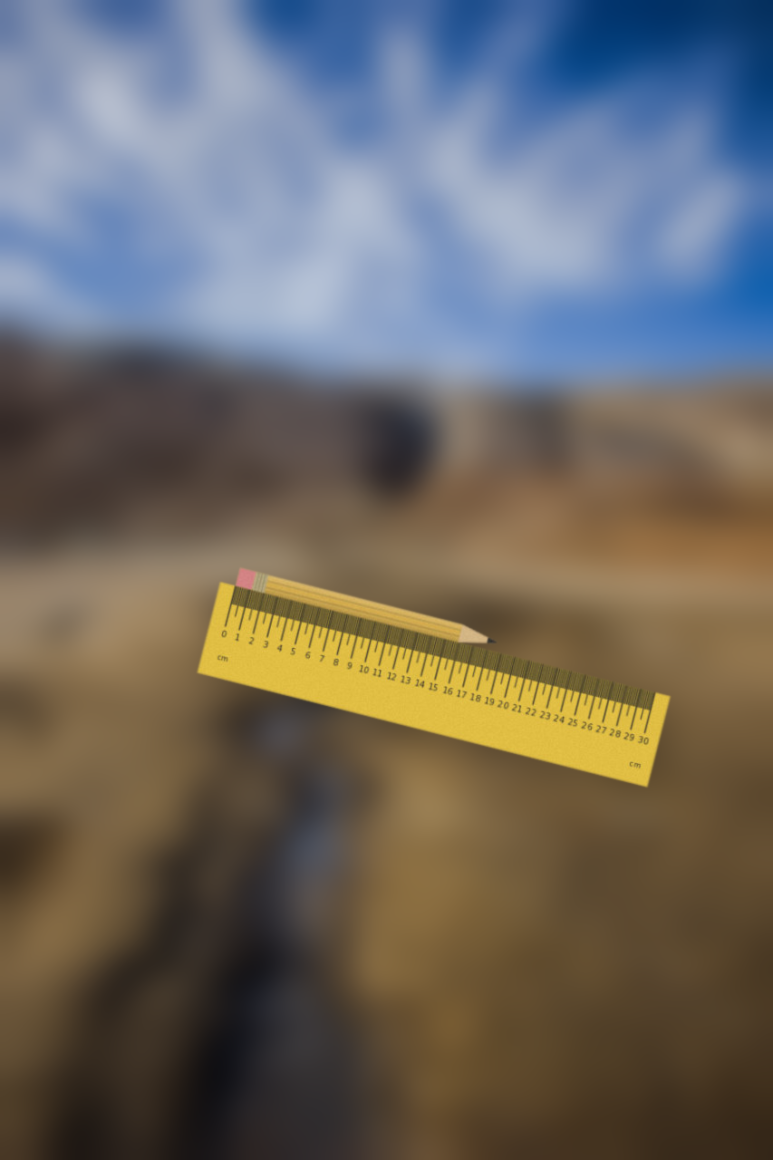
18.5 cm
